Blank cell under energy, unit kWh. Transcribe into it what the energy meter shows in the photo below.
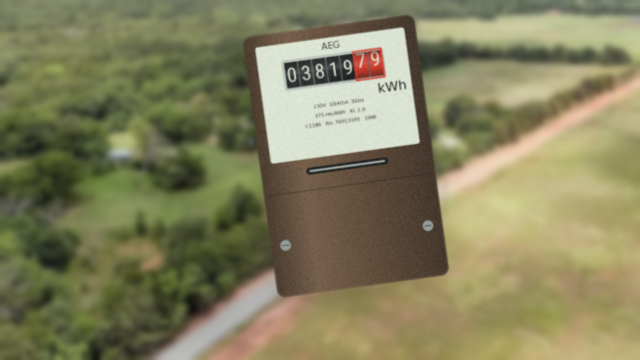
3819.79 kWh
